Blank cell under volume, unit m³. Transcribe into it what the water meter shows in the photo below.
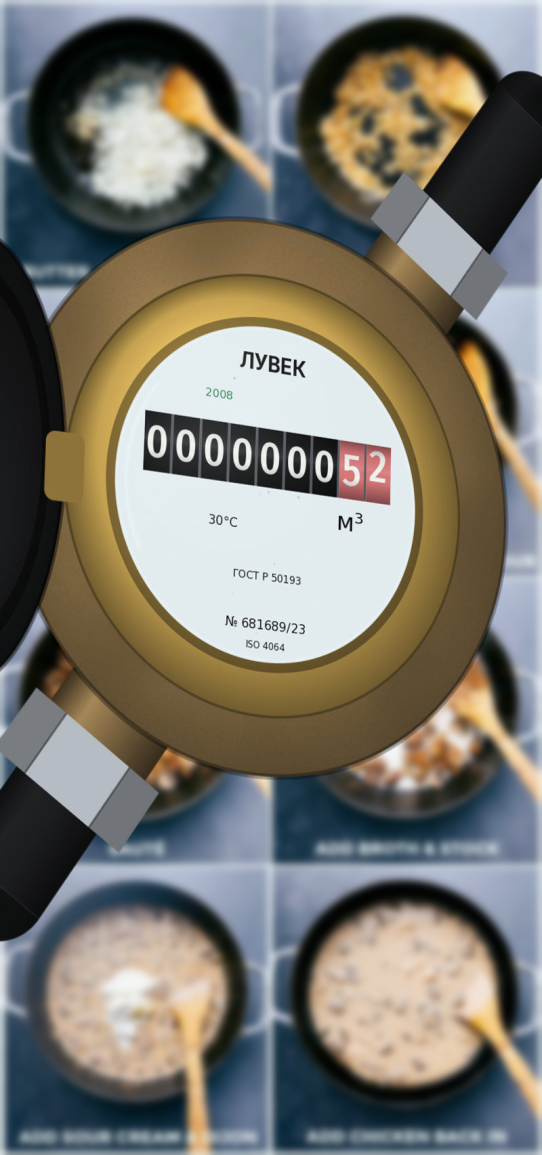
0.52 m³
